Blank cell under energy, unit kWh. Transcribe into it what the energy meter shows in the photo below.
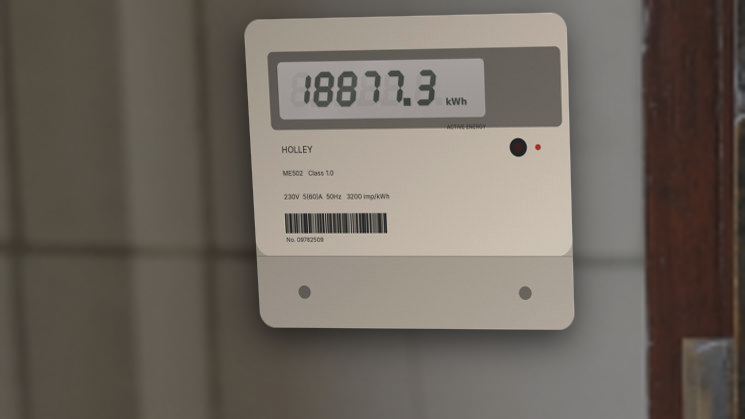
18877.3 kWh
